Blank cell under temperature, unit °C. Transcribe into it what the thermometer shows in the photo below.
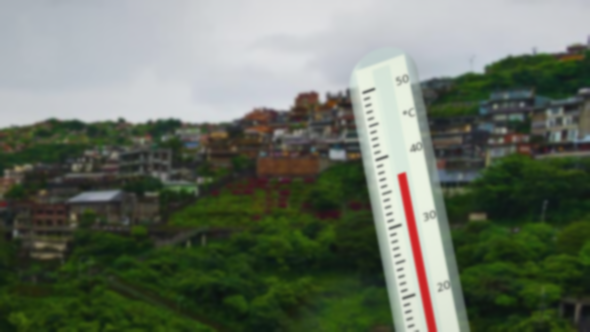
37 °C
